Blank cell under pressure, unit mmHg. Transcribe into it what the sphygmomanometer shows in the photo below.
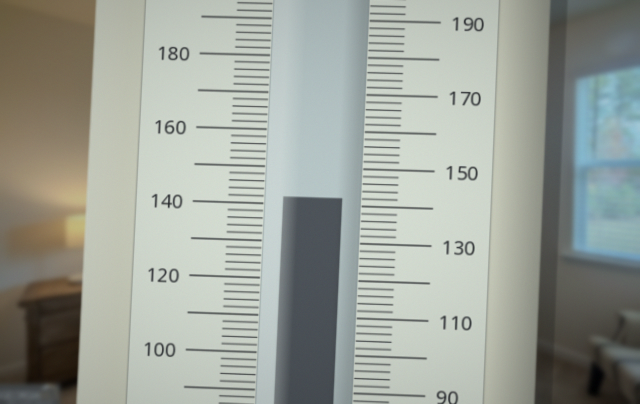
142 mmHg
